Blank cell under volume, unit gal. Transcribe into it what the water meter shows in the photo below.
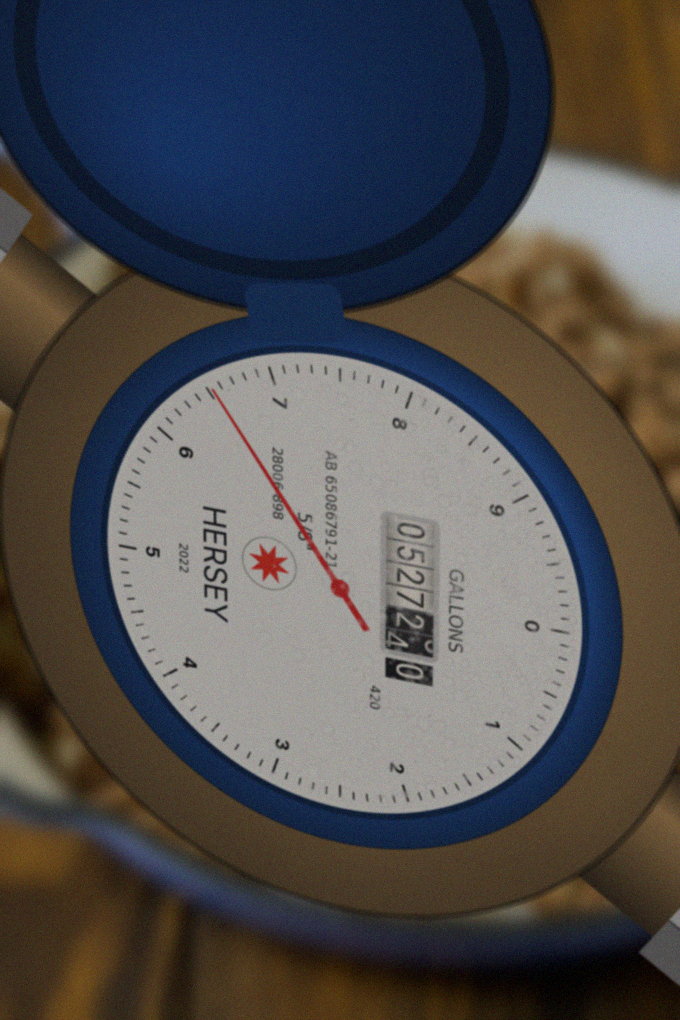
527236.5 gal
